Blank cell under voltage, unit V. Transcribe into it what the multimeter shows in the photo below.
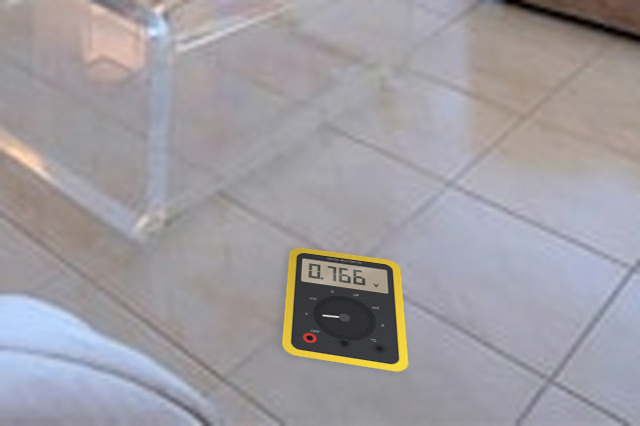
0.766 V
